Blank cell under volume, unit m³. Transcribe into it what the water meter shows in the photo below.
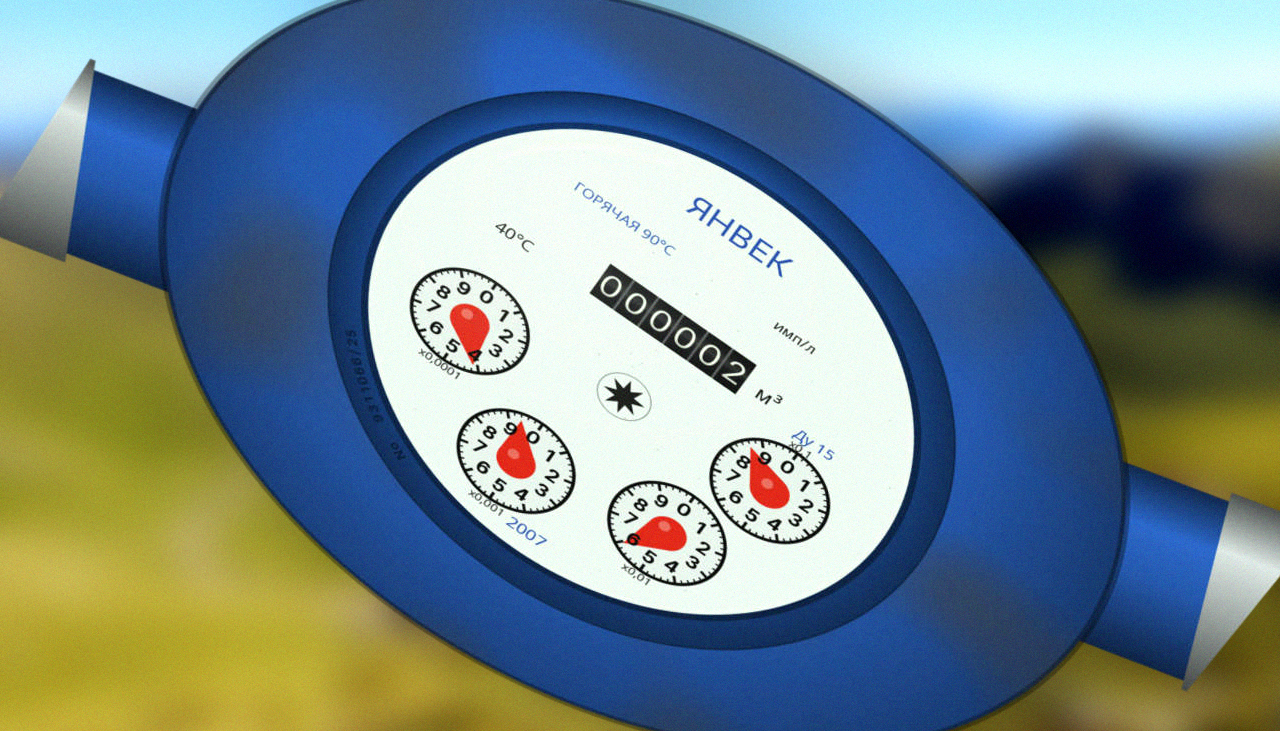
2.8594 m³
